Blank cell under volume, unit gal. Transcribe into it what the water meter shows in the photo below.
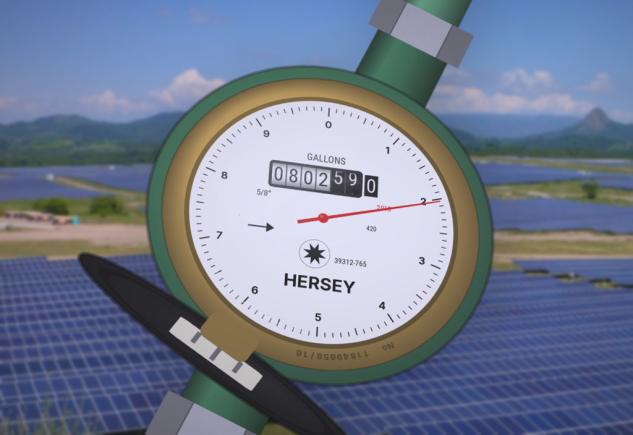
802592.0 gal
